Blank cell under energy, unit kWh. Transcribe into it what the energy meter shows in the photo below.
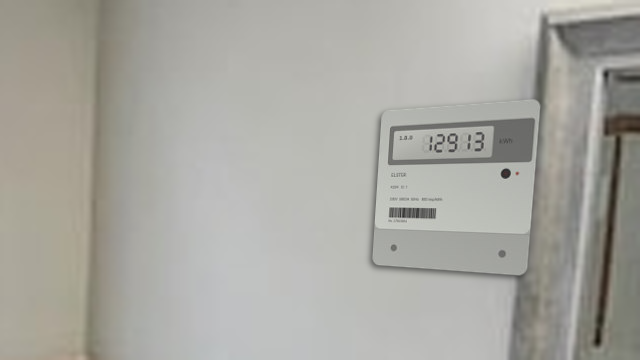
12913 kWh
